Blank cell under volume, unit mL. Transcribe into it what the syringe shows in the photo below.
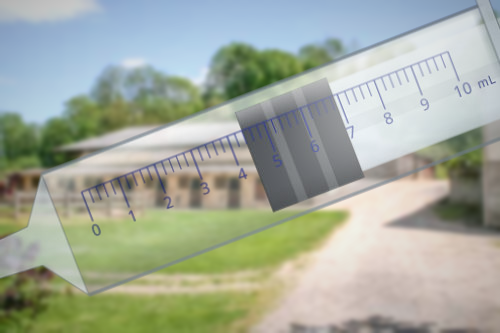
4.4 mL
